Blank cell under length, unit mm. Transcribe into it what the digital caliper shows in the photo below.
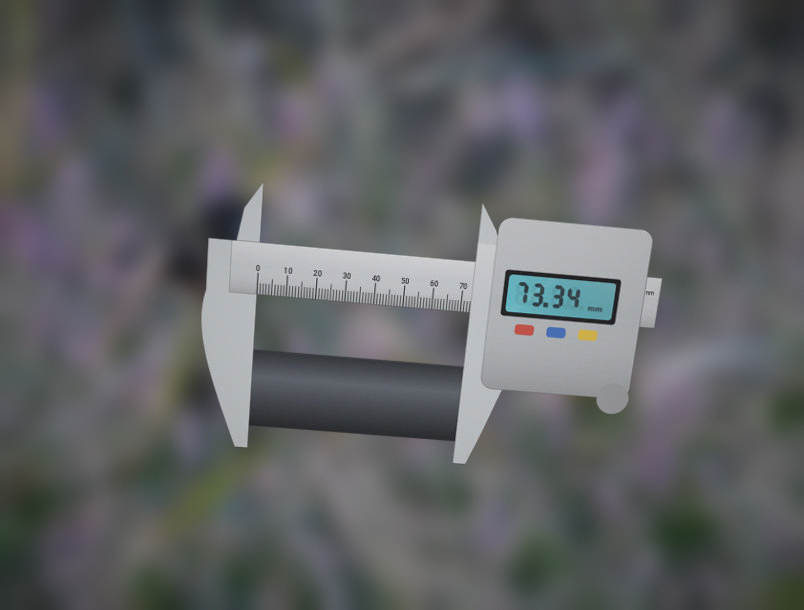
73.34 mm
